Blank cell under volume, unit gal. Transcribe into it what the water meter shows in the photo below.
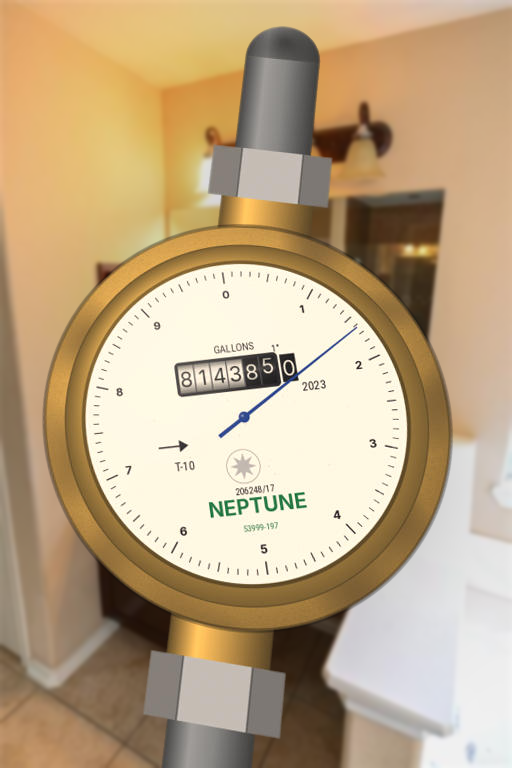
8143851.6 gal
